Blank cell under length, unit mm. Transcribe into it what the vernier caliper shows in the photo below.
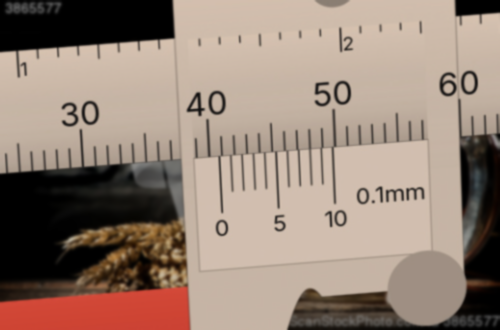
40.8 mm
